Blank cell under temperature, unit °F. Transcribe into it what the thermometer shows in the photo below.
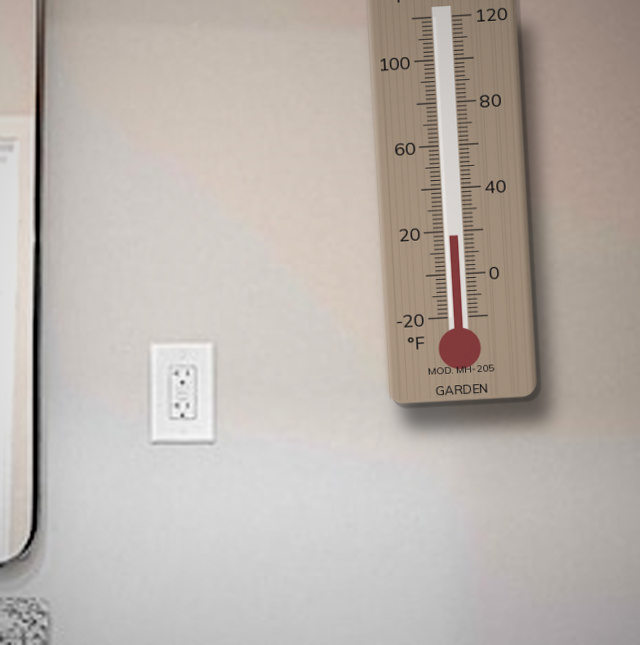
18 °F
